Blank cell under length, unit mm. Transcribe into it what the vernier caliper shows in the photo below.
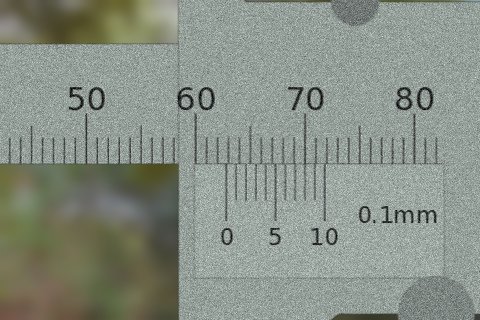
62.8 mm
